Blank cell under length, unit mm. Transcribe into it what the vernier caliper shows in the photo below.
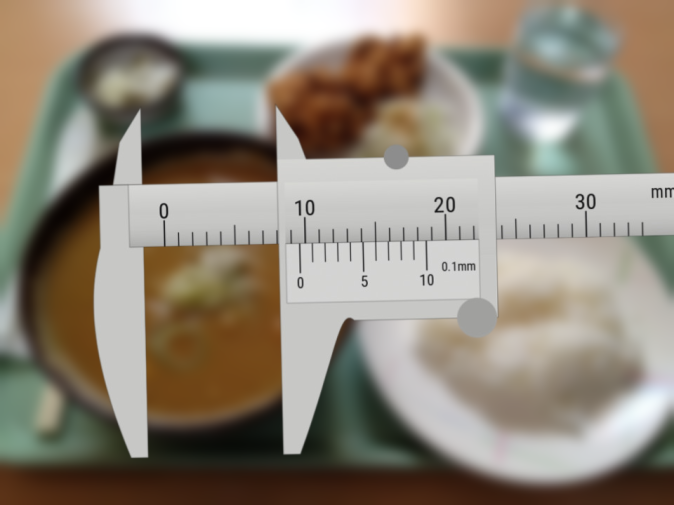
9.6 mm
